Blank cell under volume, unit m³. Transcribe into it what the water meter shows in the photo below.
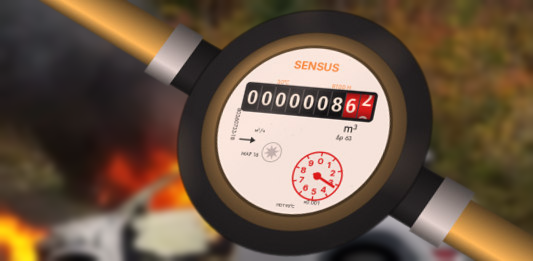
8.623 m³
